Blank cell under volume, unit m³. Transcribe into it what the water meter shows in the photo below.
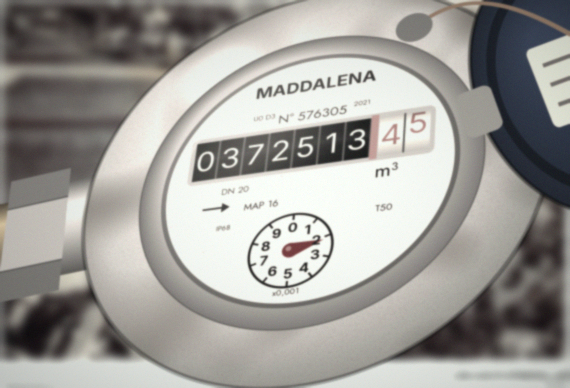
372513.452 m³
